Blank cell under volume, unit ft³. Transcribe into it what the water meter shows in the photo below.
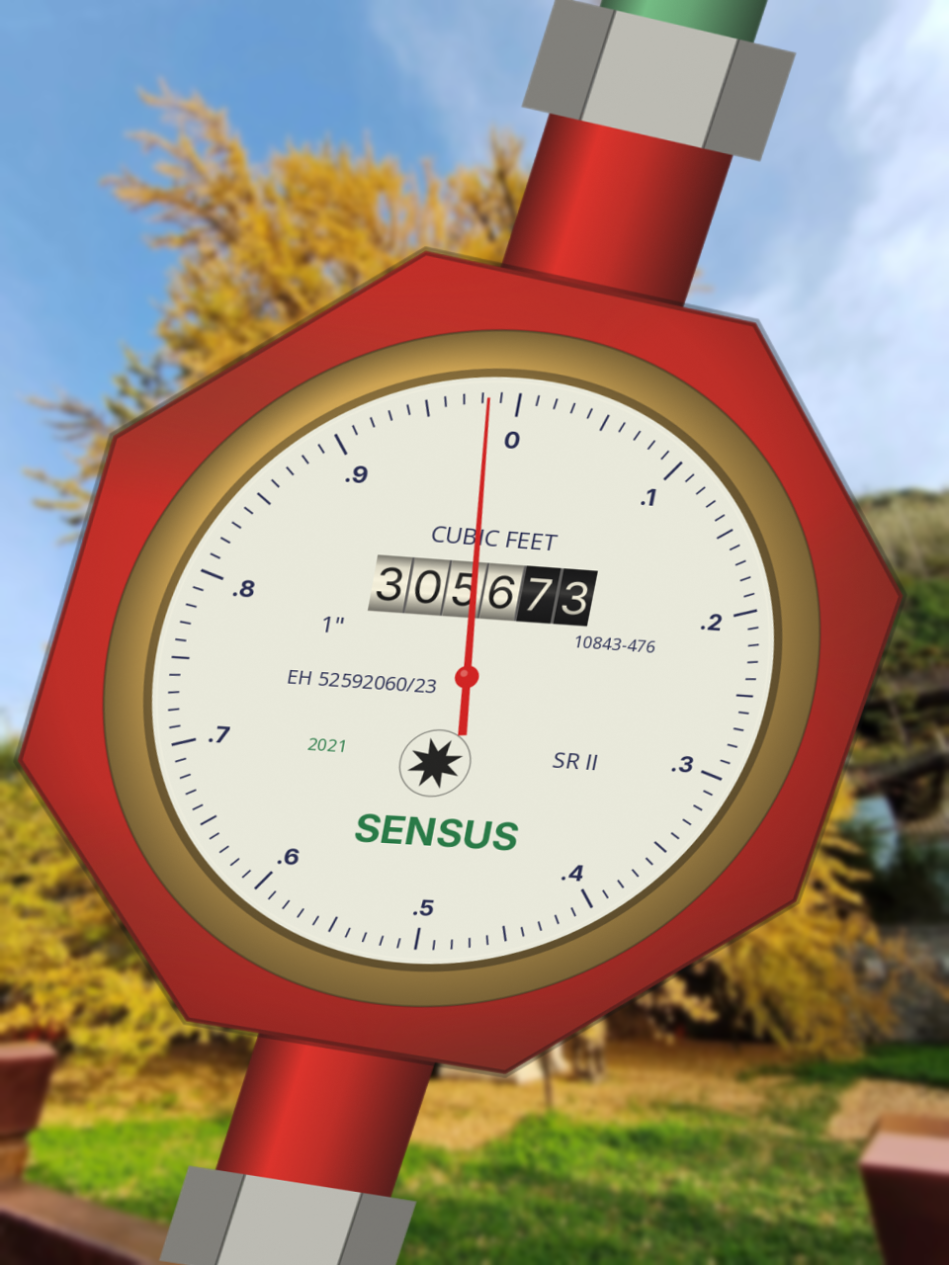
305672.98 ft³
